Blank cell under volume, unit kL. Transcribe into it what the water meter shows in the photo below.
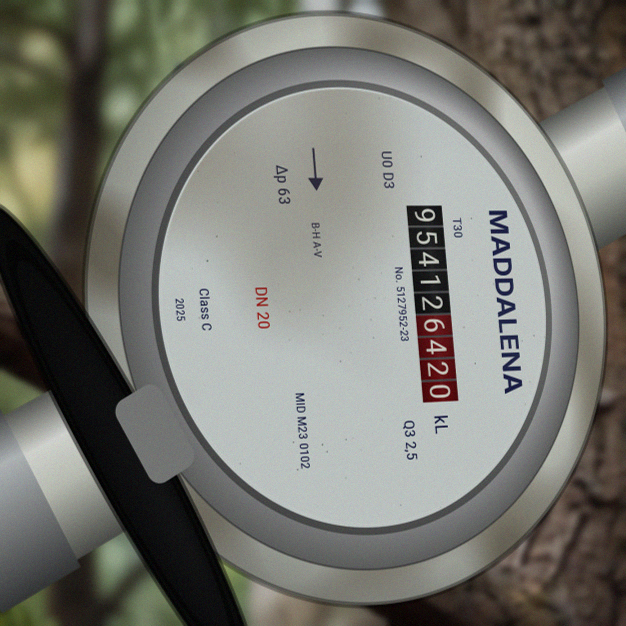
95412.6420 kL
